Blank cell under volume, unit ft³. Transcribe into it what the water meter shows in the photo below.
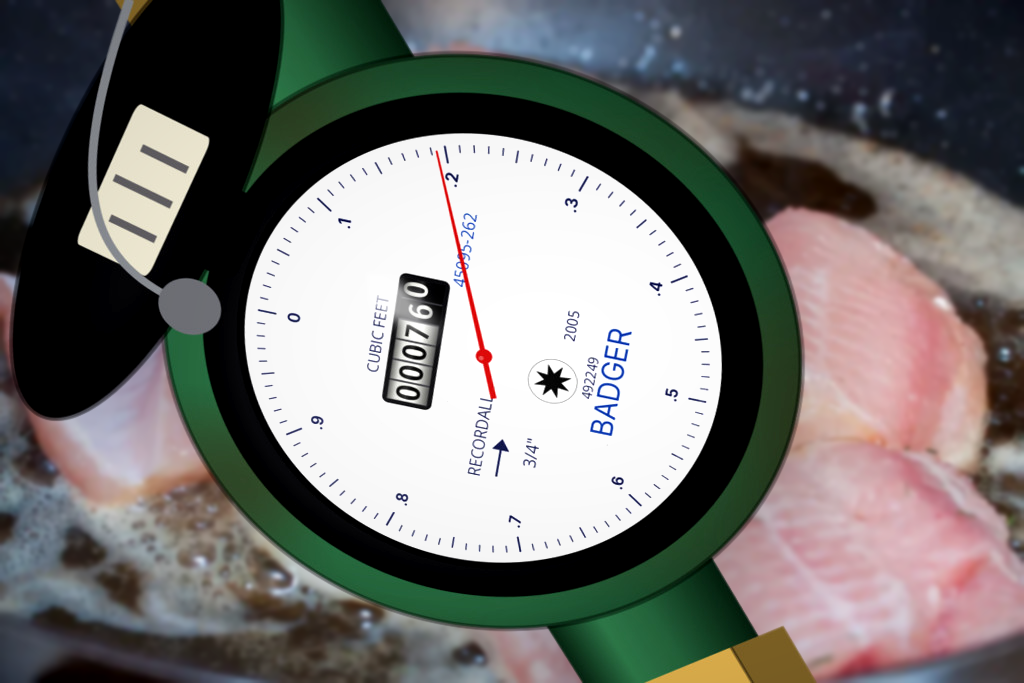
760.19 ft³
